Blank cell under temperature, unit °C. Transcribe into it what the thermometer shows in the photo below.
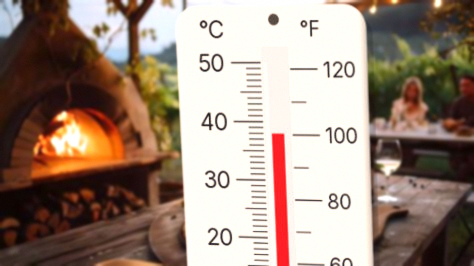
38 °C
